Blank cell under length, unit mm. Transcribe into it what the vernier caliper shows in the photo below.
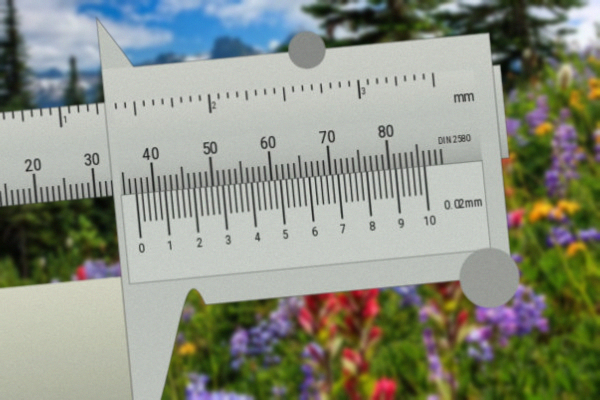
37.0 mm
